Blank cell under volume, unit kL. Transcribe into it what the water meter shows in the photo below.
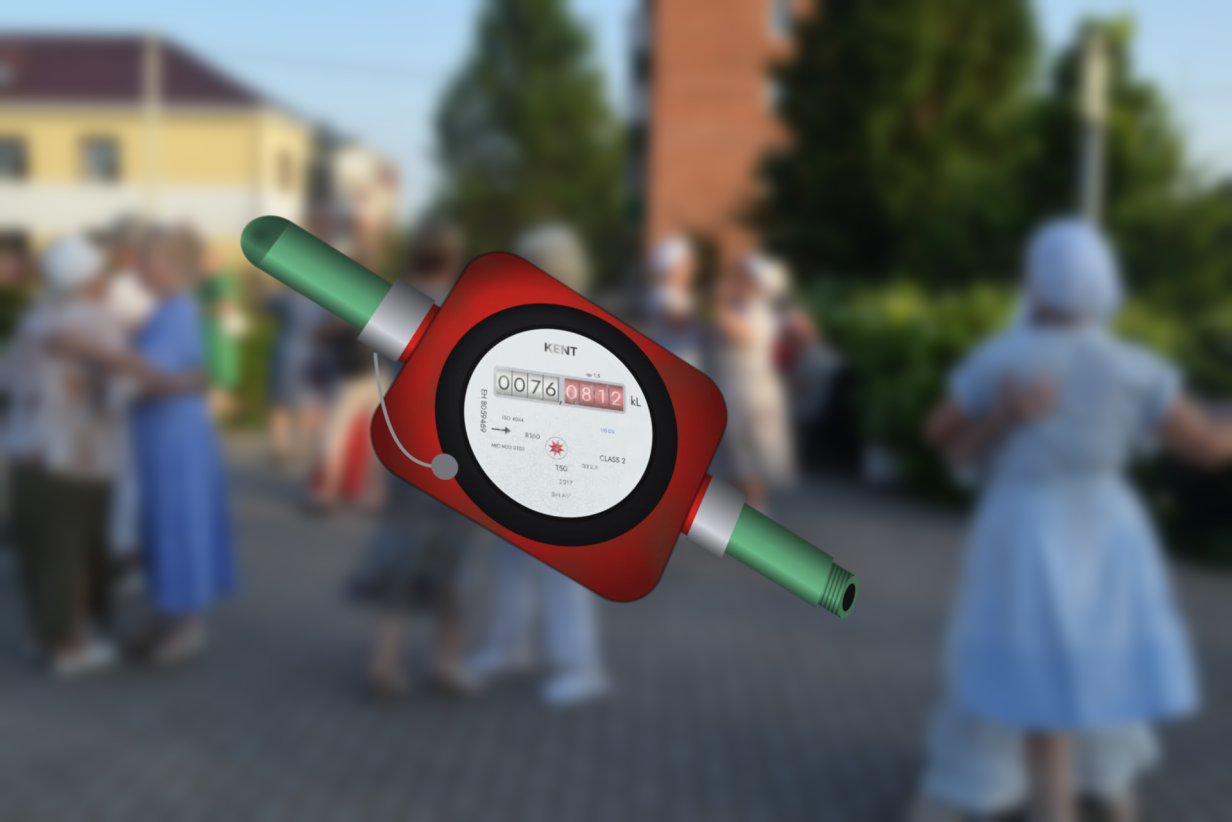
76.0812 kL
